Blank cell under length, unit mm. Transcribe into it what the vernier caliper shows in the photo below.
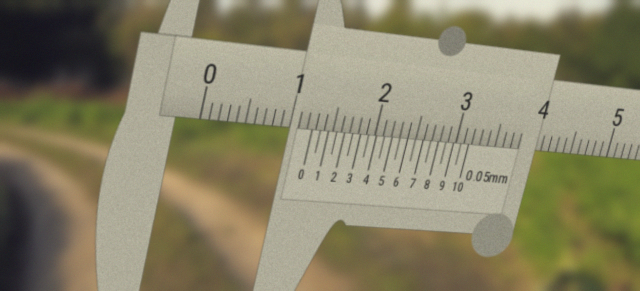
12.6 mm
